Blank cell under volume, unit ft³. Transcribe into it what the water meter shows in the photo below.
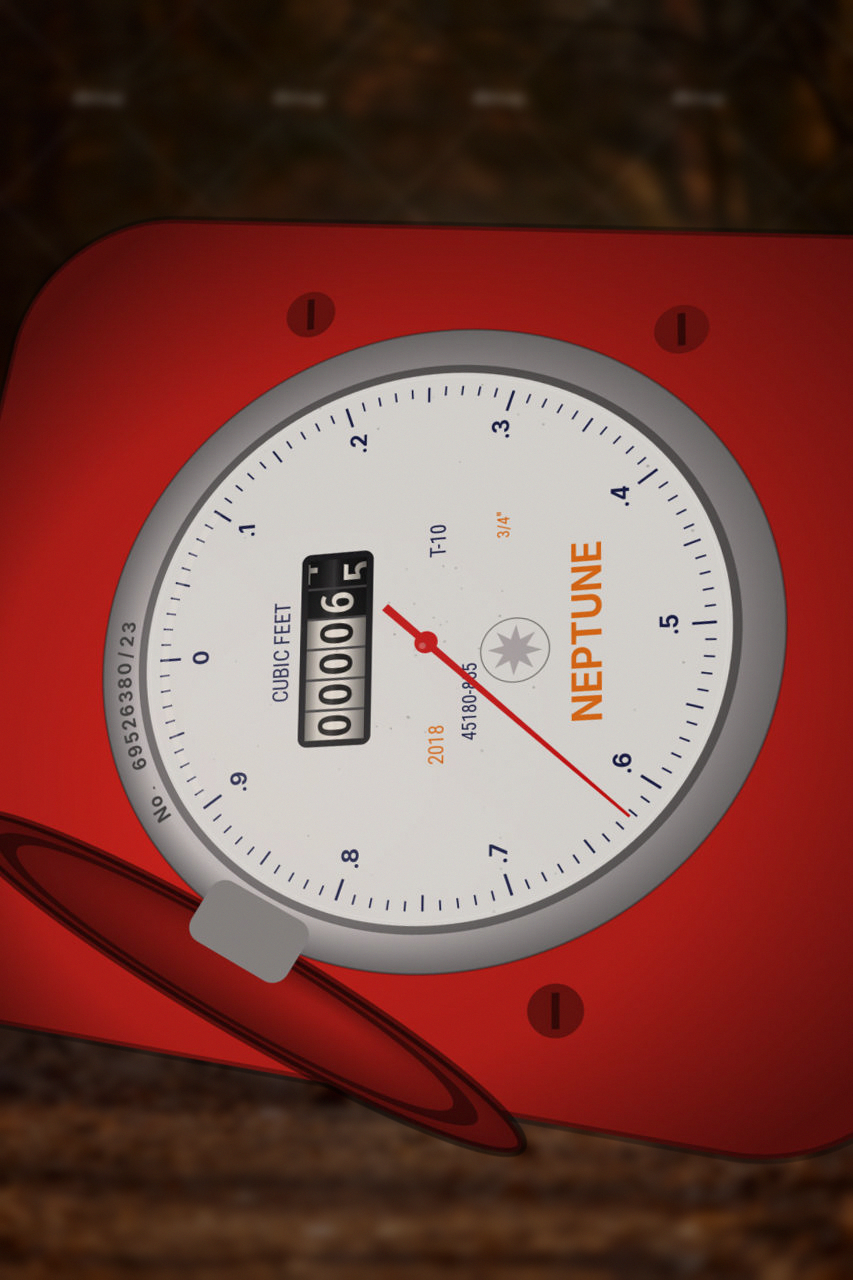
64.62 ft³
